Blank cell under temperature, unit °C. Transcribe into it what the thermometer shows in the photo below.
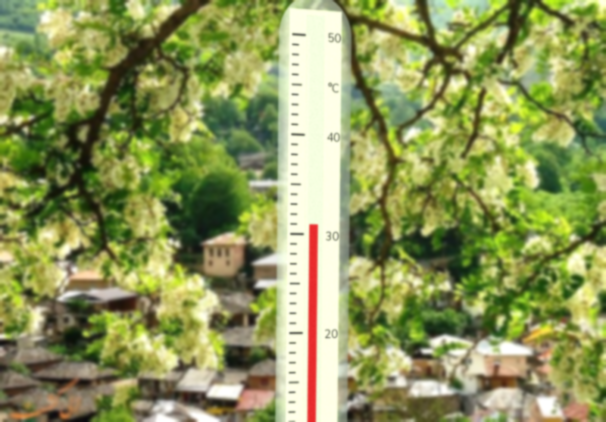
31 °C
